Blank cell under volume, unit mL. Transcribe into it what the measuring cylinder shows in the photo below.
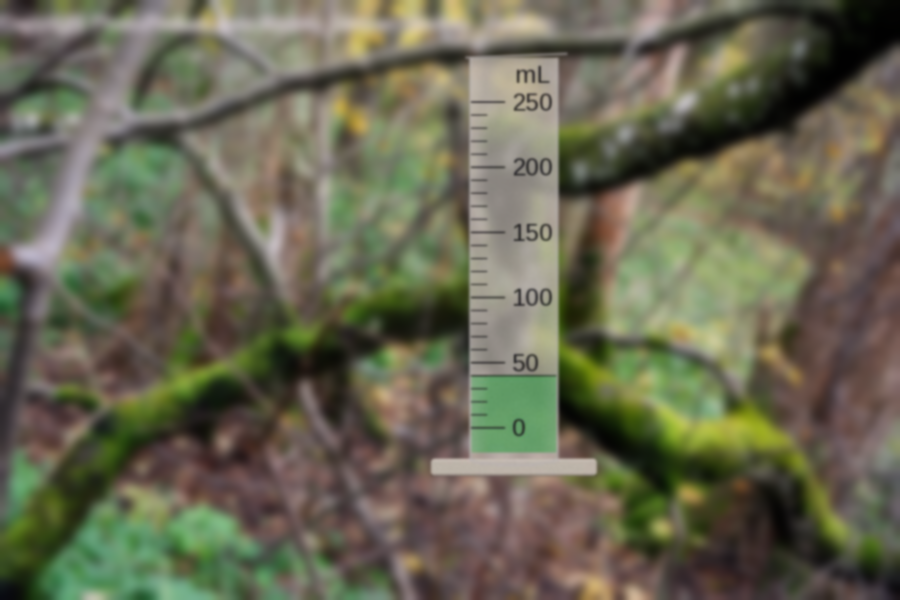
40 mL
